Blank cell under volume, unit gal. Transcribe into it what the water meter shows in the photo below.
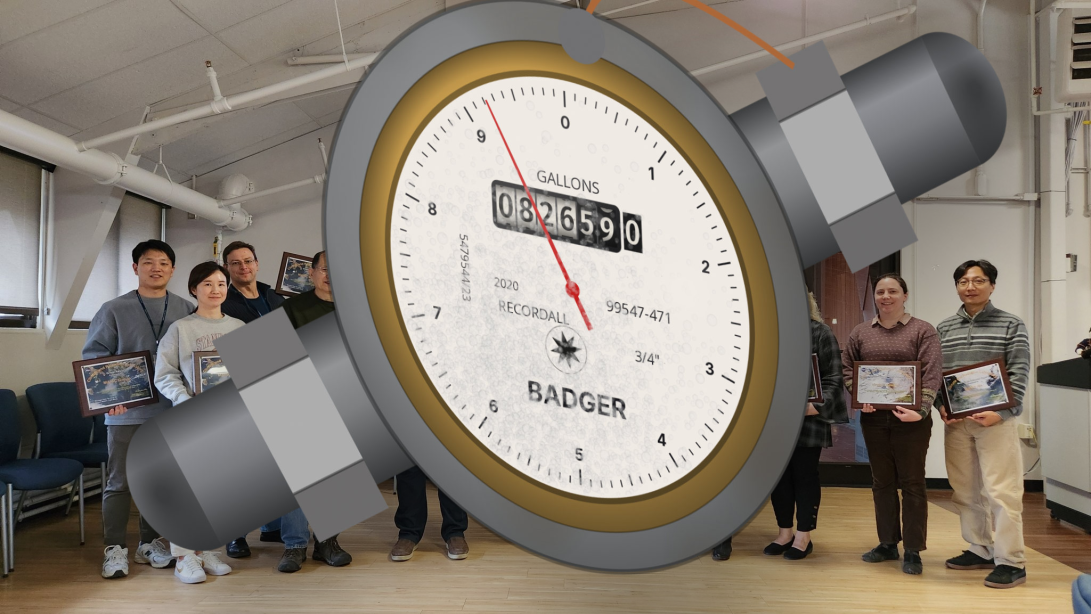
826589.2 gal
